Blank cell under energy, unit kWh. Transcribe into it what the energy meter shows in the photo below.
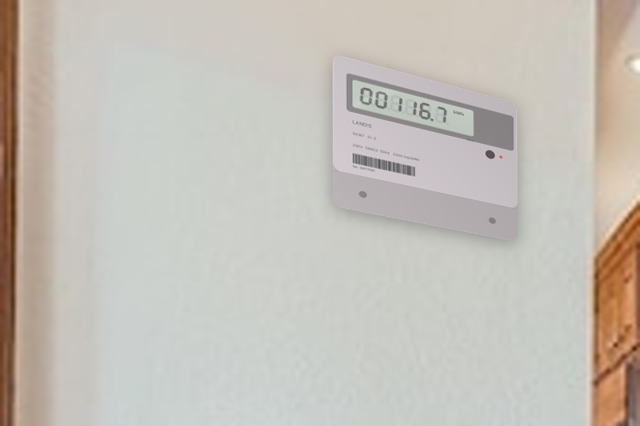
116.7 kWh
